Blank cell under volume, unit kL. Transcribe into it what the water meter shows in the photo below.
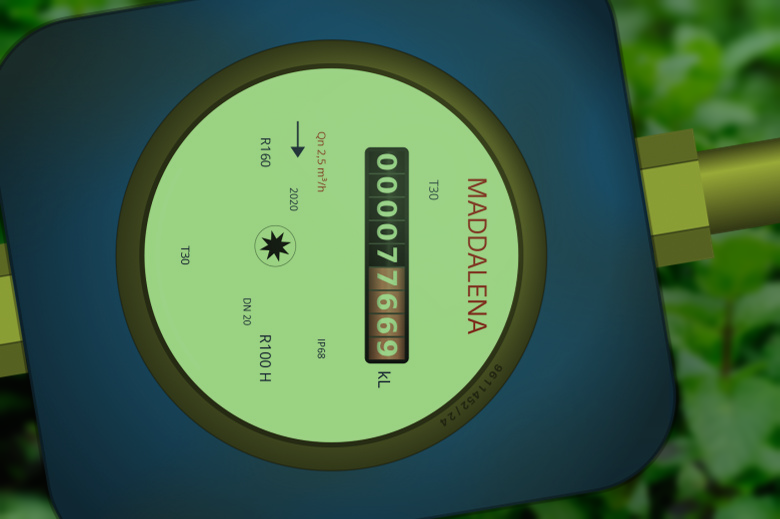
7.7669 kL
